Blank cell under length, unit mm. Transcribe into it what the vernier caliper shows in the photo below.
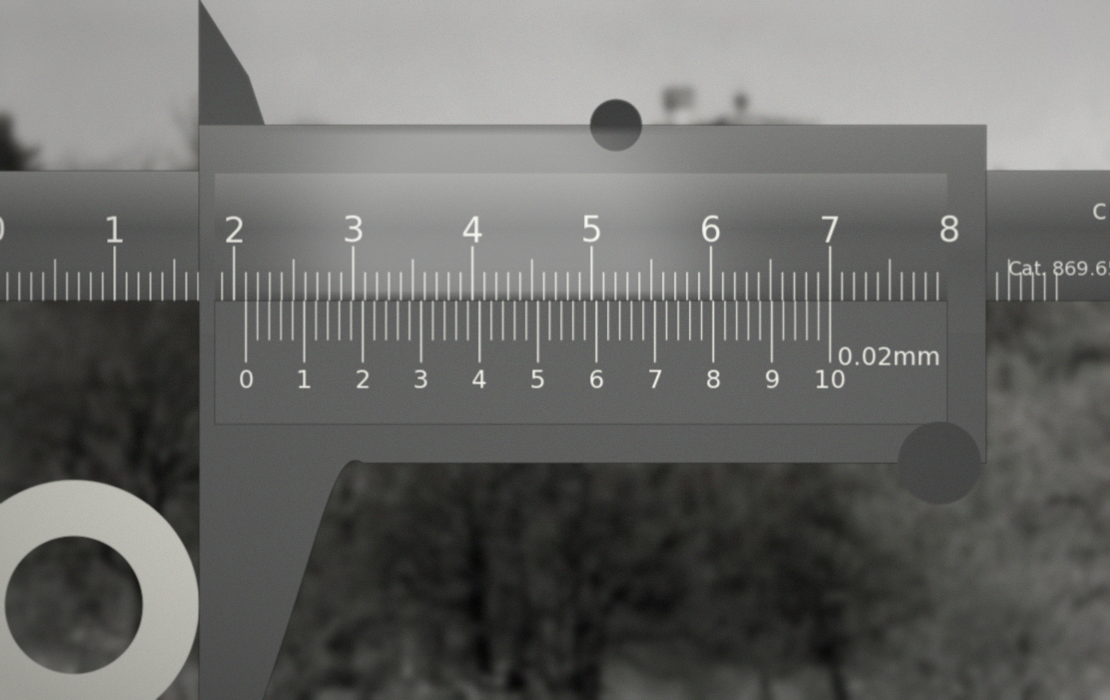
21.0 mm
